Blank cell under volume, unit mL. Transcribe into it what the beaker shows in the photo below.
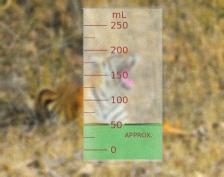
50 mL
